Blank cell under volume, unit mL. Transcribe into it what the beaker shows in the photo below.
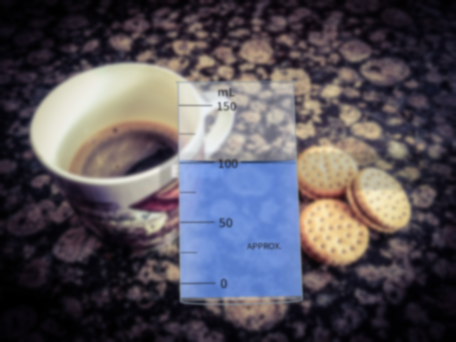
100 mL
